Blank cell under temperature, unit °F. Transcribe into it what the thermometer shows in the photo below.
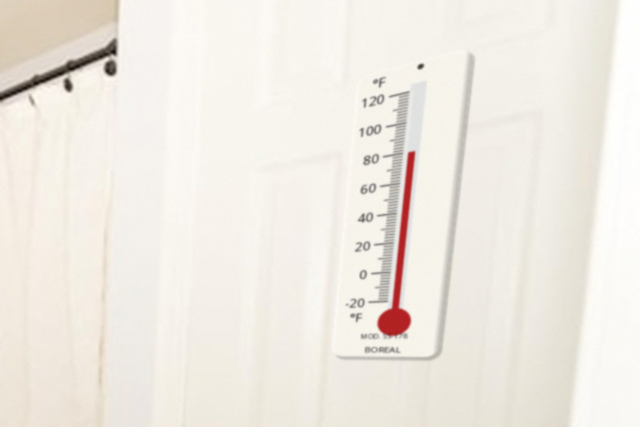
80 °F
